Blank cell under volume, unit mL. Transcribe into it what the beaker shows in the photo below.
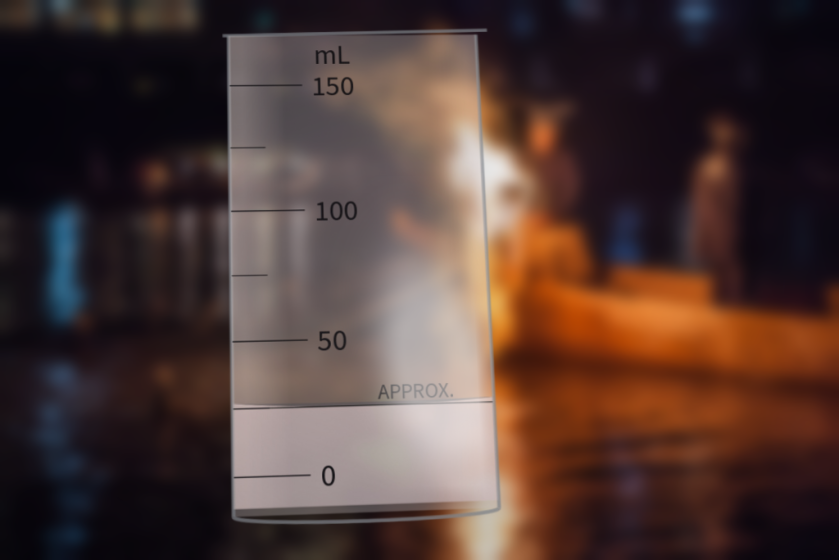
25 mL
